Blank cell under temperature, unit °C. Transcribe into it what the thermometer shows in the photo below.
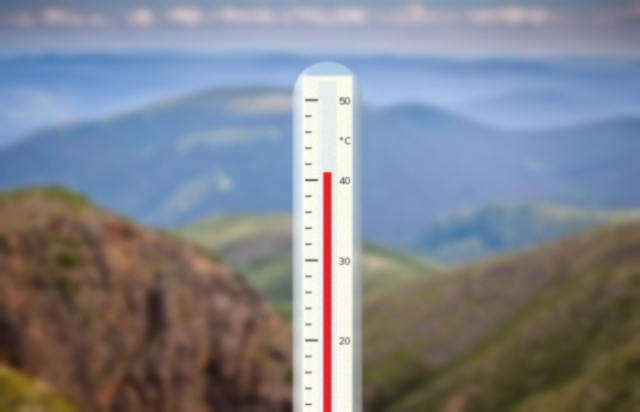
41 °C
